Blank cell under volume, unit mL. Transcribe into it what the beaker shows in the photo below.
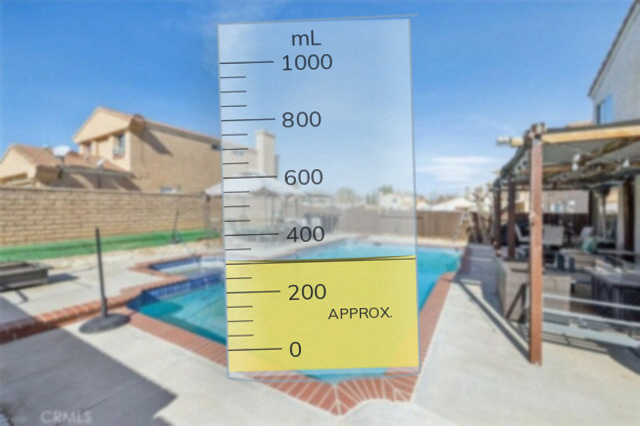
300 mL
